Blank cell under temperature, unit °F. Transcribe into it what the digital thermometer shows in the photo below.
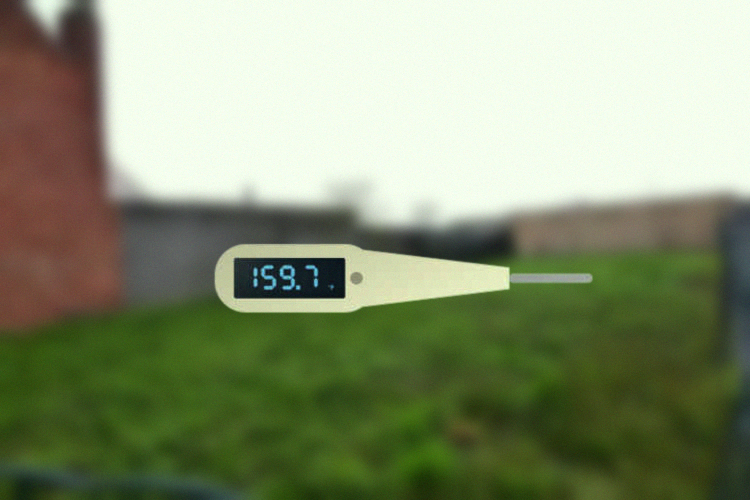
159.7 °F
